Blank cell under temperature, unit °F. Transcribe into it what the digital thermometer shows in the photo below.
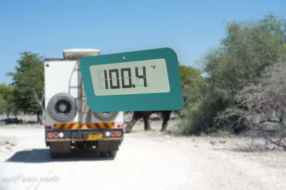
100.4 °F
